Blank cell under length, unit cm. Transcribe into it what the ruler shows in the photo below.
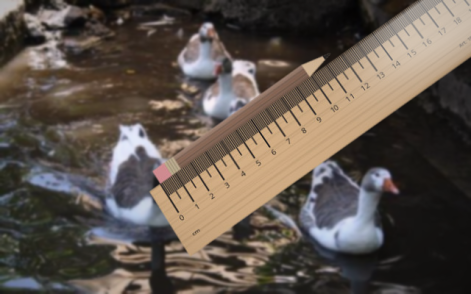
11.5 cm
